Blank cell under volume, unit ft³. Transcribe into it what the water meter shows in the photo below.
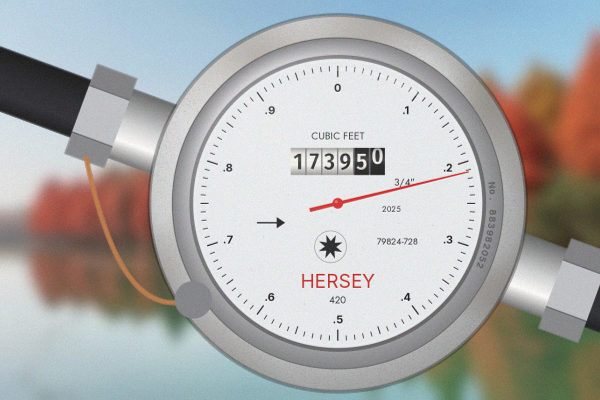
173950.21 ft³
